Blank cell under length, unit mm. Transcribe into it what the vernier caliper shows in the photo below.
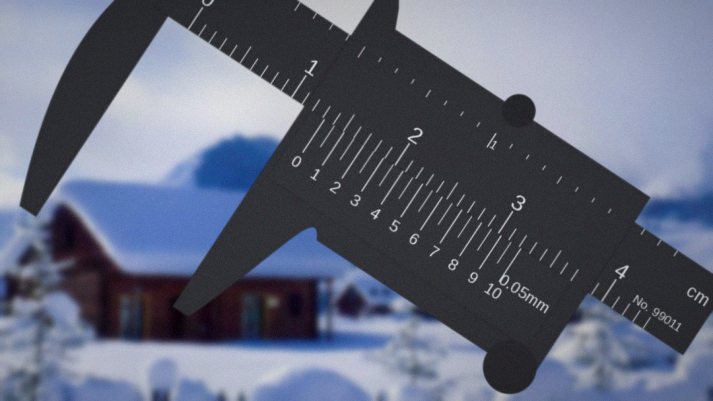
13.2 mm
